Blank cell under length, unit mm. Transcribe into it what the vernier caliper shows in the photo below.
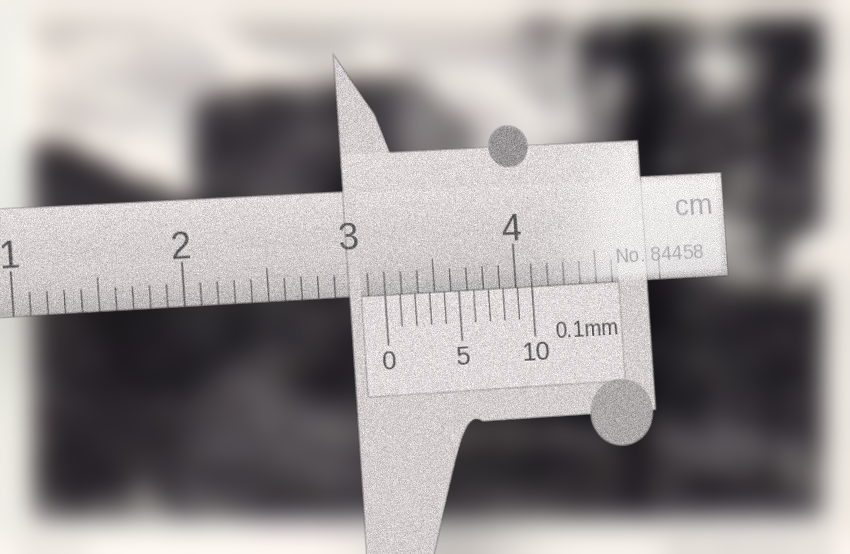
32.0 mm
